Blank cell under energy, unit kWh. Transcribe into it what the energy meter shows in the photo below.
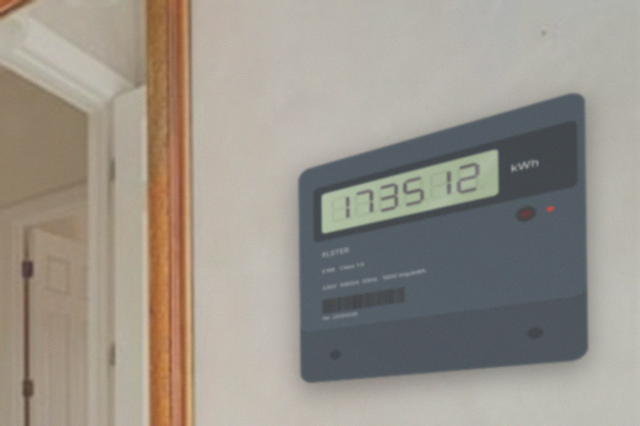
173512 kWh
